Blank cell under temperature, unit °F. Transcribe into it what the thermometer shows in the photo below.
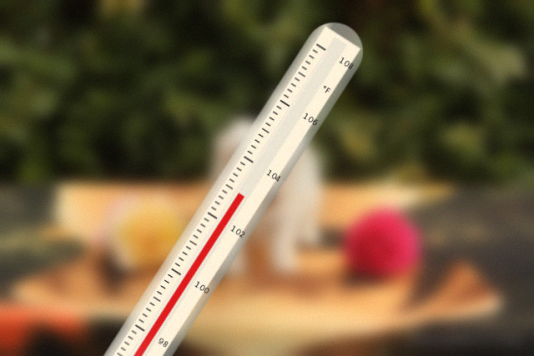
103 °F
